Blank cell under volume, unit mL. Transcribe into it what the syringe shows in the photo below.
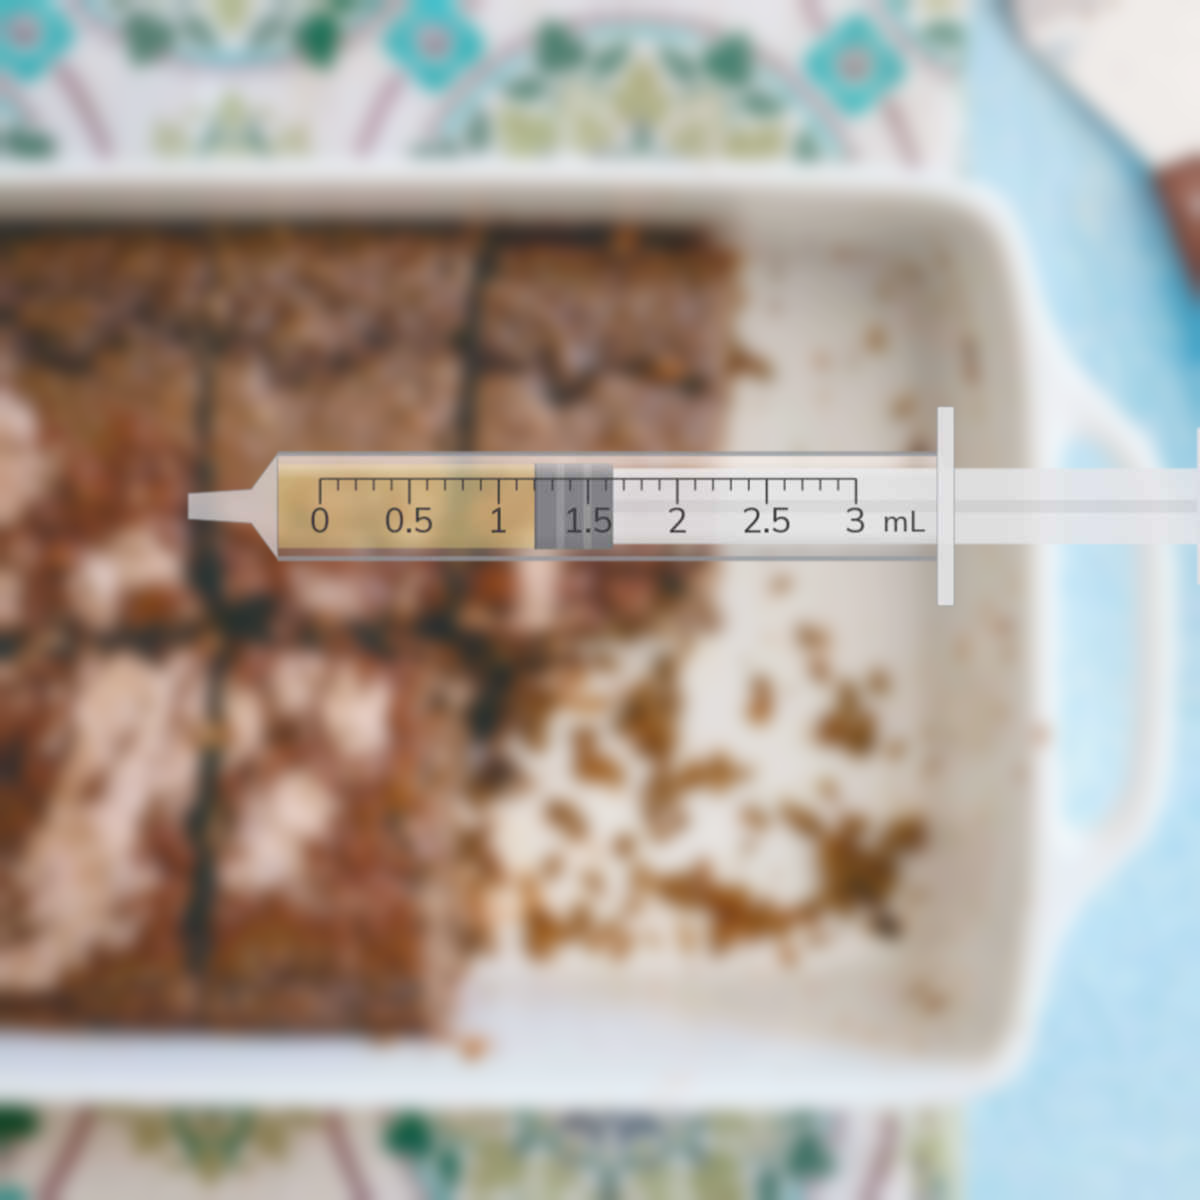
1.2 mL
